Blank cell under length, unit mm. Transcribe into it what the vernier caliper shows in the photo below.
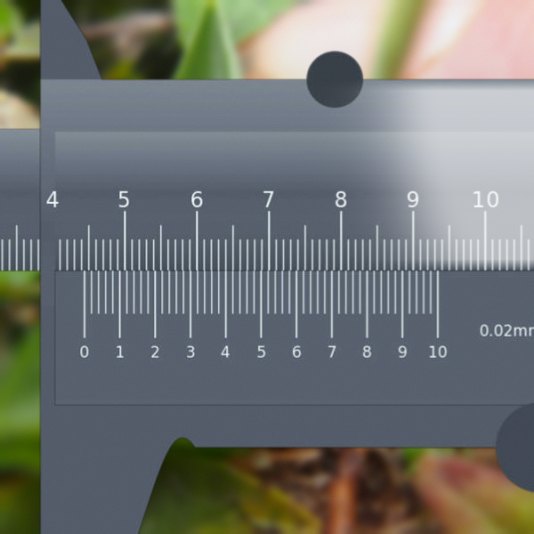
44.4 mm
